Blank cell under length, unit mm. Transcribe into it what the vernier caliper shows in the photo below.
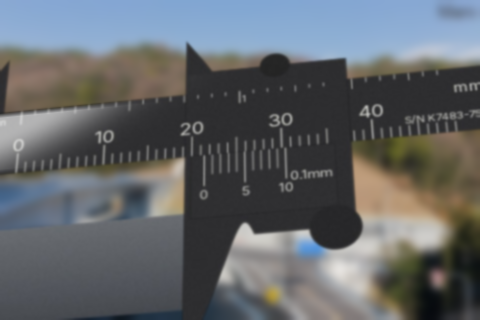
21.4 mm
